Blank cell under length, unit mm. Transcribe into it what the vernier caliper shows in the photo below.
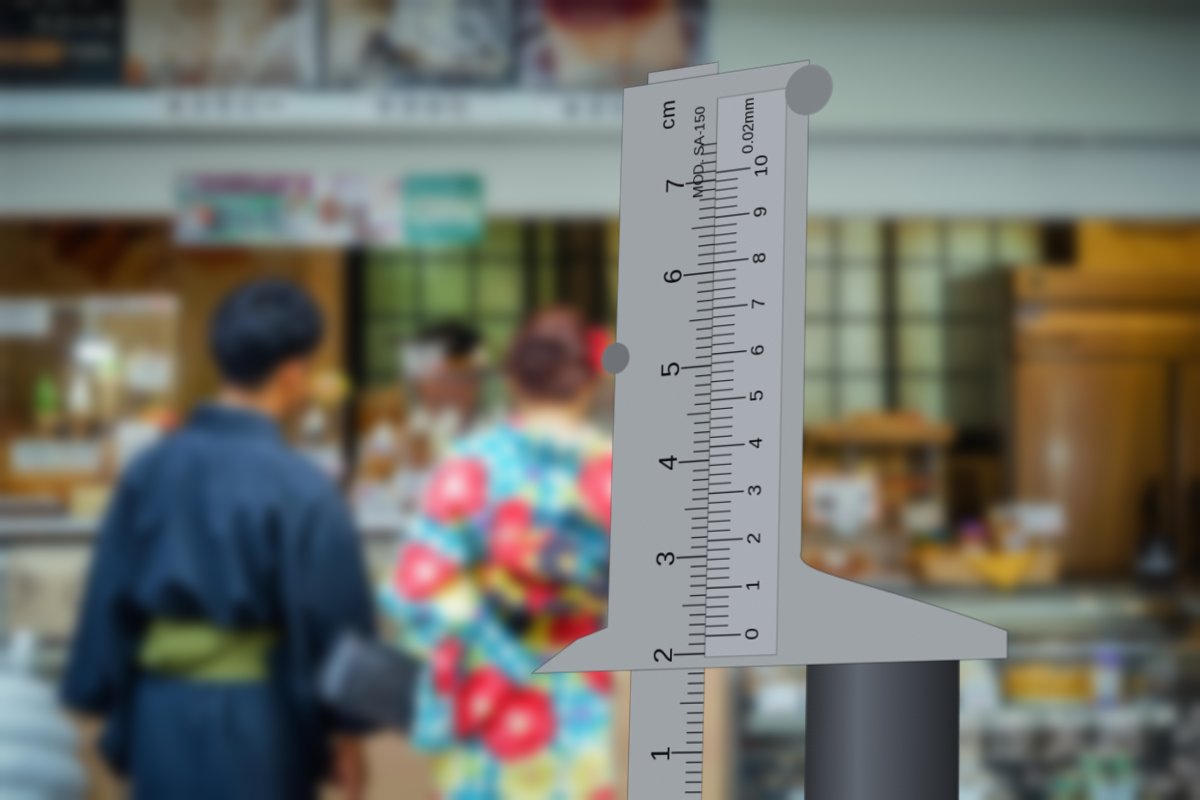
21.8 mm
